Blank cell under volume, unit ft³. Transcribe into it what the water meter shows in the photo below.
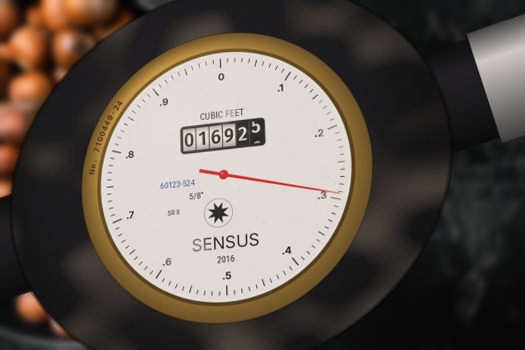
16925.29 ft³
